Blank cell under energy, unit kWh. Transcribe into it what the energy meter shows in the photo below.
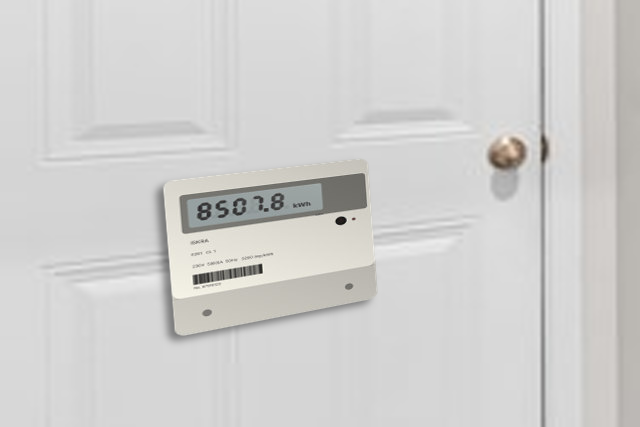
8507.8 kWh
